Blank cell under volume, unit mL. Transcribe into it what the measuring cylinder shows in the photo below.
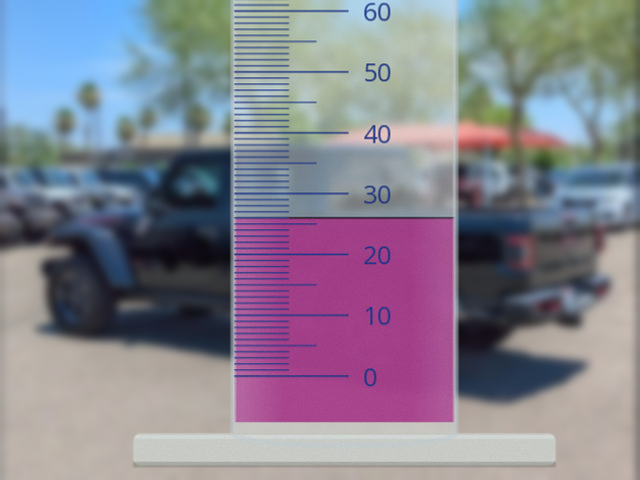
26 mL
